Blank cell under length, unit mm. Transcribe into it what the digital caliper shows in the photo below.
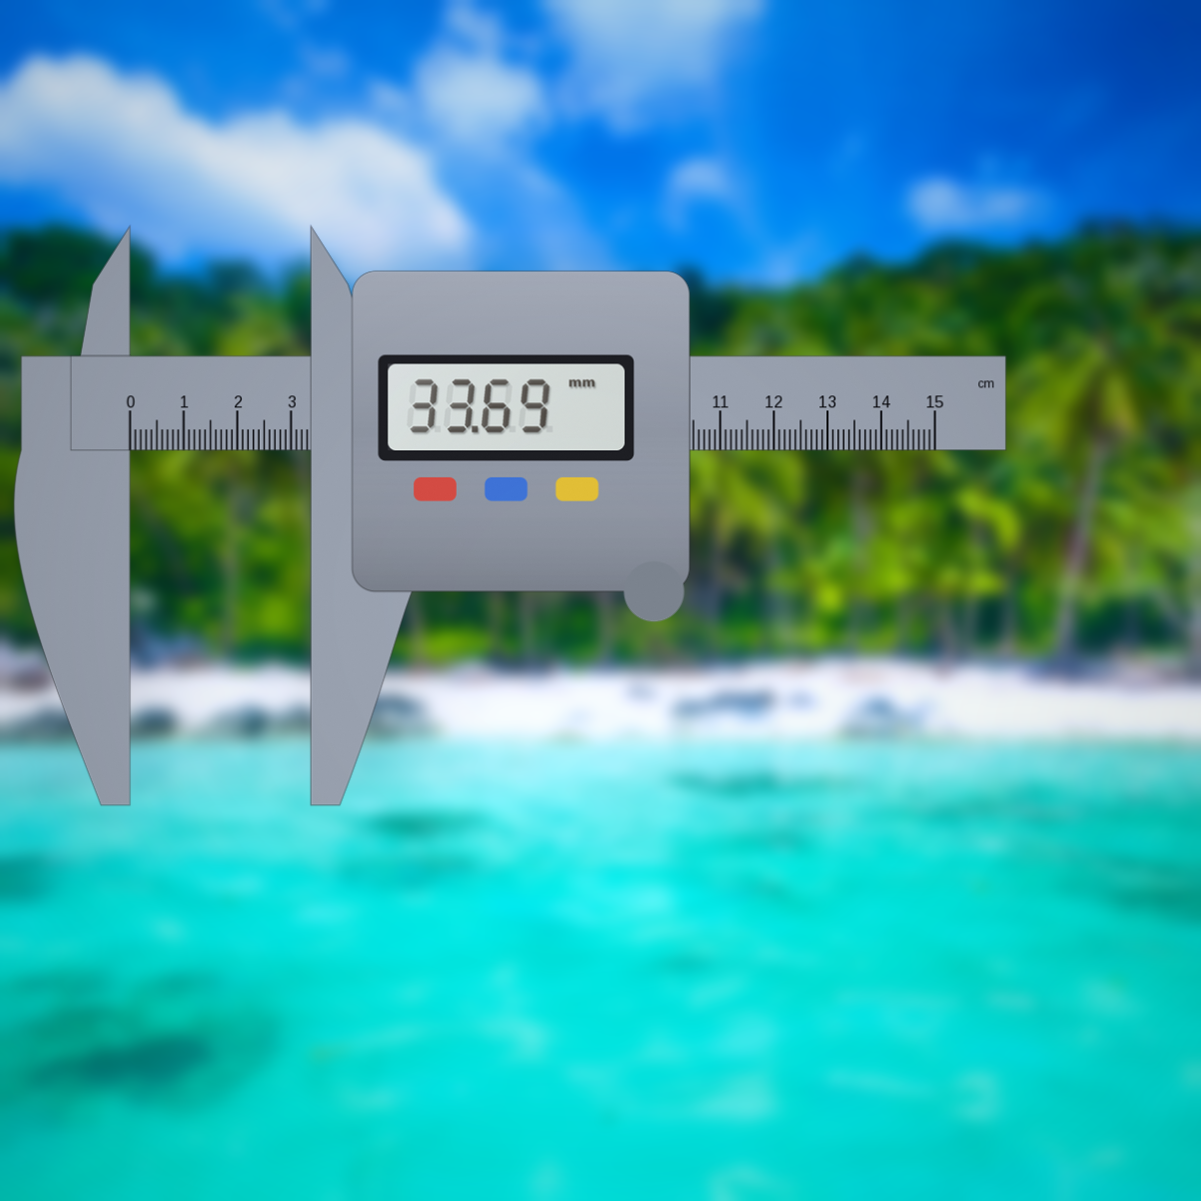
33.69 mm
